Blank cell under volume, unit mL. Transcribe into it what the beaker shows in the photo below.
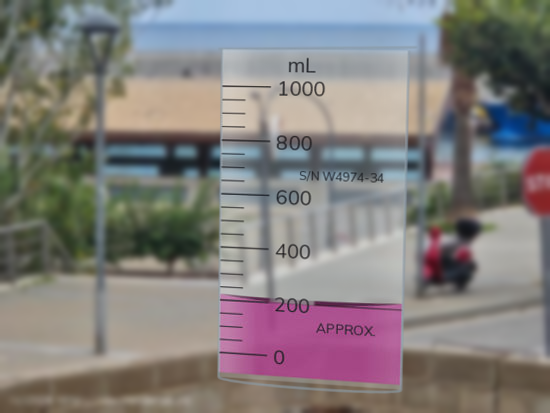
200 mL
